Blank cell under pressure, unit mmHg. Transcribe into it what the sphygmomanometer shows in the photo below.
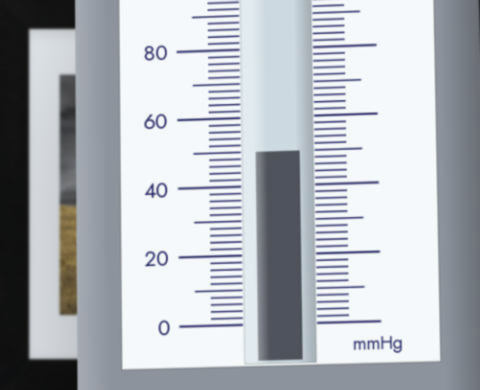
50 mmHg
